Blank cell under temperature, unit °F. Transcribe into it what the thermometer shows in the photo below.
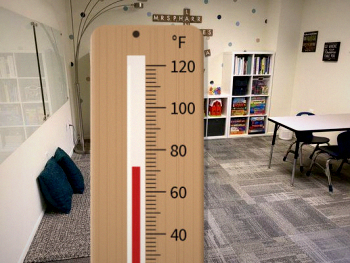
72 °F
